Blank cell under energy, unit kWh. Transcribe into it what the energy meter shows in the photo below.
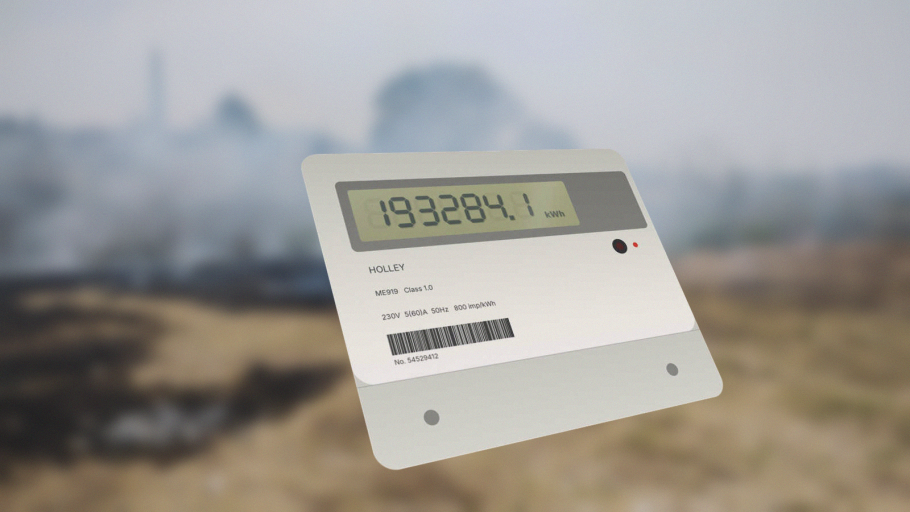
193284.1 kWh
